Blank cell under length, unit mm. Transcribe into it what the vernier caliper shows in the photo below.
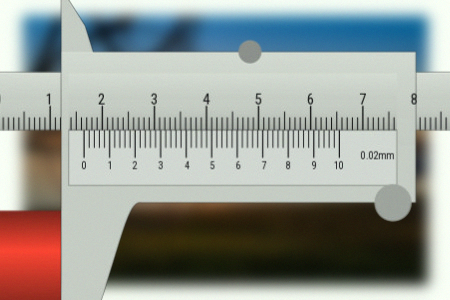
16.5 mm
